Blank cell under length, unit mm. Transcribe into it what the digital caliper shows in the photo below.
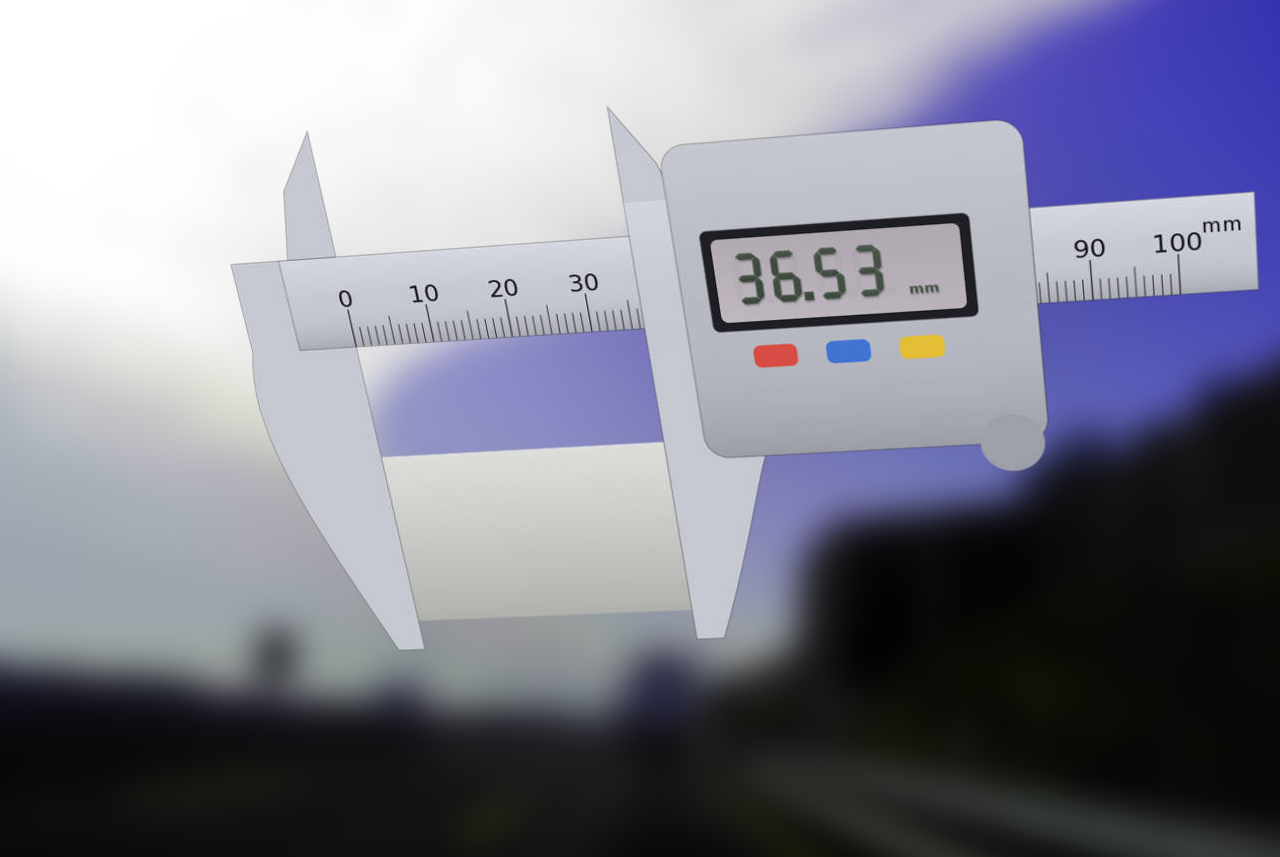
36.53 mm
